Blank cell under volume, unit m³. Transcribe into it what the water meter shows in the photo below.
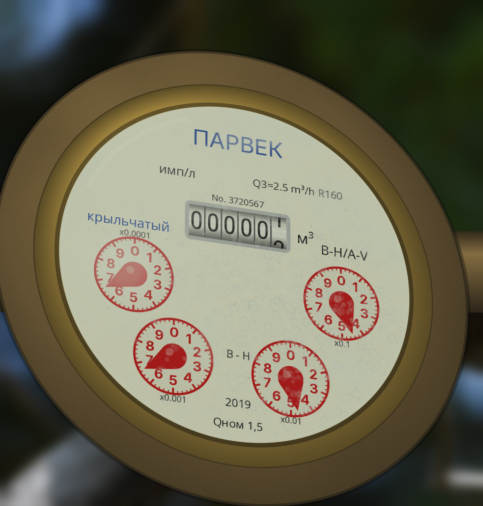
1.4466 m³
